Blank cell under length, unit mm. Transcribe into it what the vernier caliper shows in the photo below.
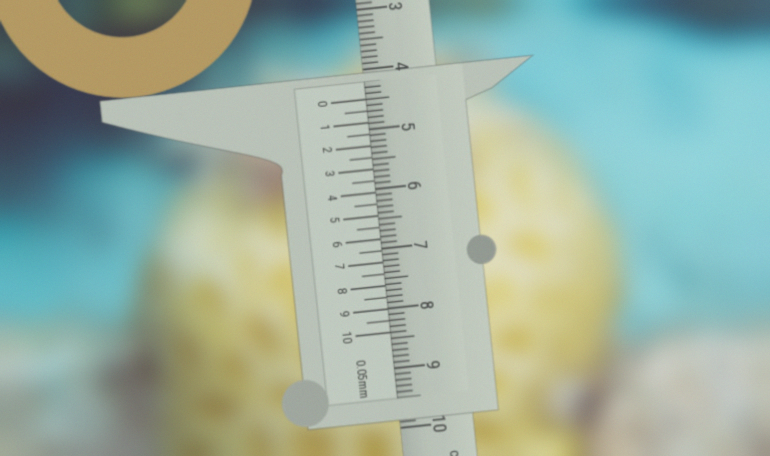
45.0 mm
